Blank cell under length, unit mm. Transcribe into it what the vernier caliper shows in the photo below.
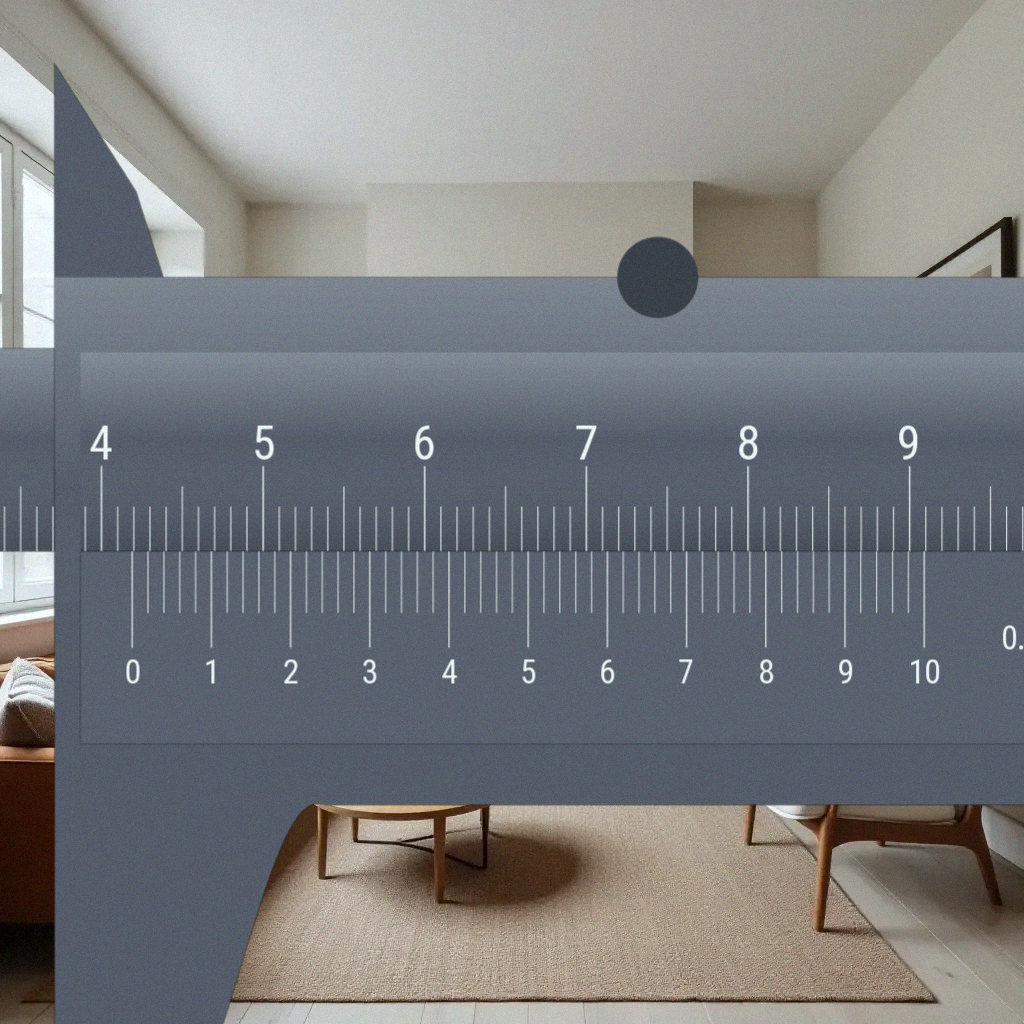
41.9 mm
